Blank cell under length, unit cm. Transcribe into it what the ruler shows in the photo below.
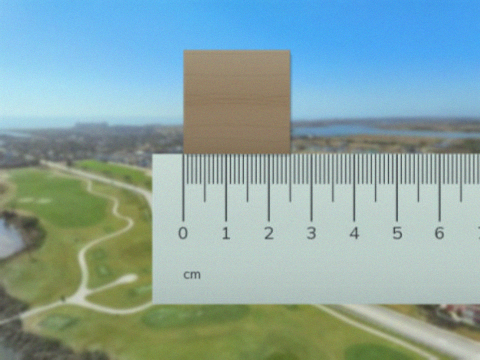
2.5 cm
